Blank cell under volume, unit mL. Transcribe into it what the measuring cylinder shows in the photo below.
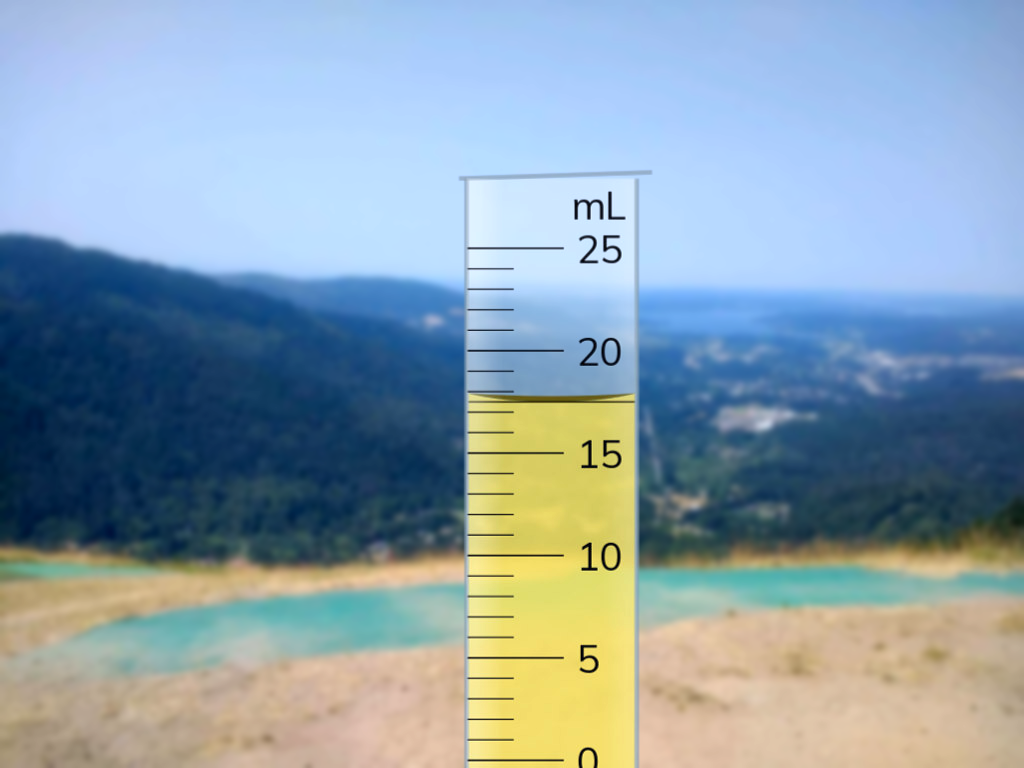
17.5 mL
